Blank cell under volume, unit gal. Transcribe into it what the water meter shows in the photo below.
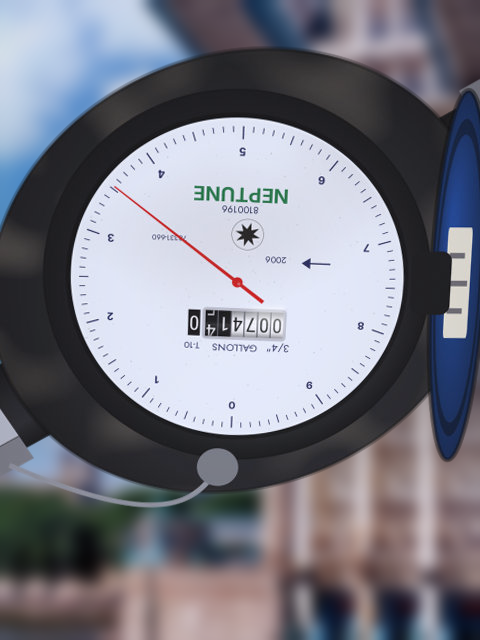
74143.5 gal
